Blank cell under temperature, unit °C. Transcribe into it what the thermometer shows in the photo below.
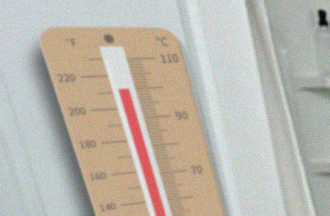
100 °C
